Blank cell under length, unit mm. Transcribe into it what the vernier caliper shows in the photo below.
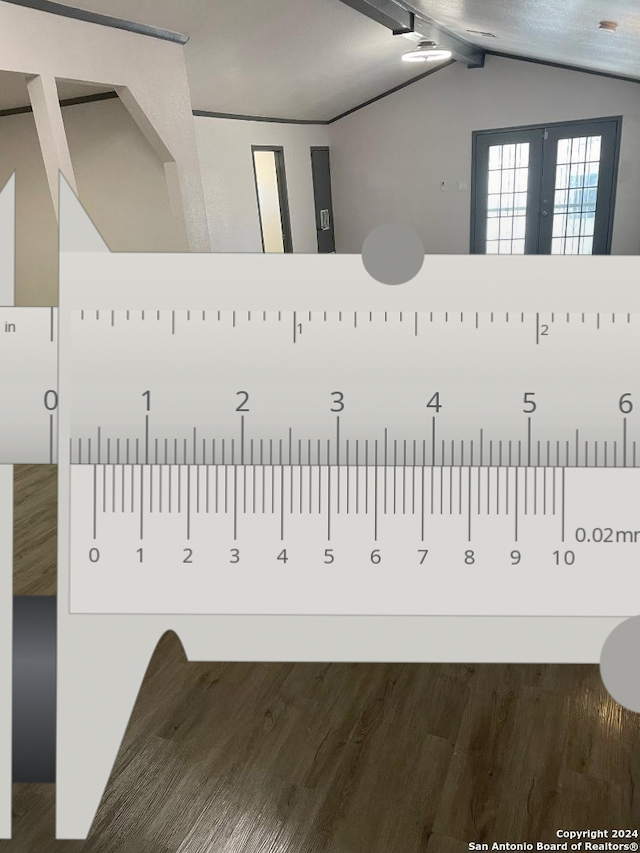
4.6 mm
